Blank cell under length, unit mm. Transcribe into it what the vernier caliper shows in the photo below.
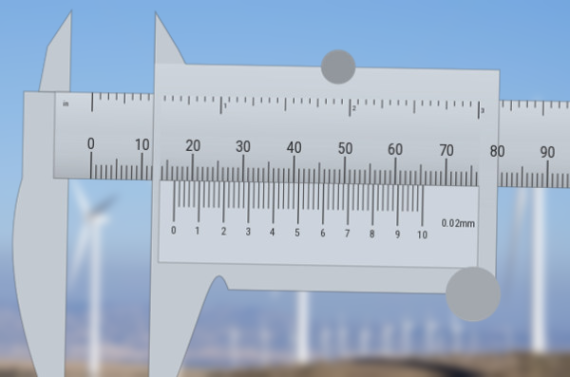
16.5 mm
